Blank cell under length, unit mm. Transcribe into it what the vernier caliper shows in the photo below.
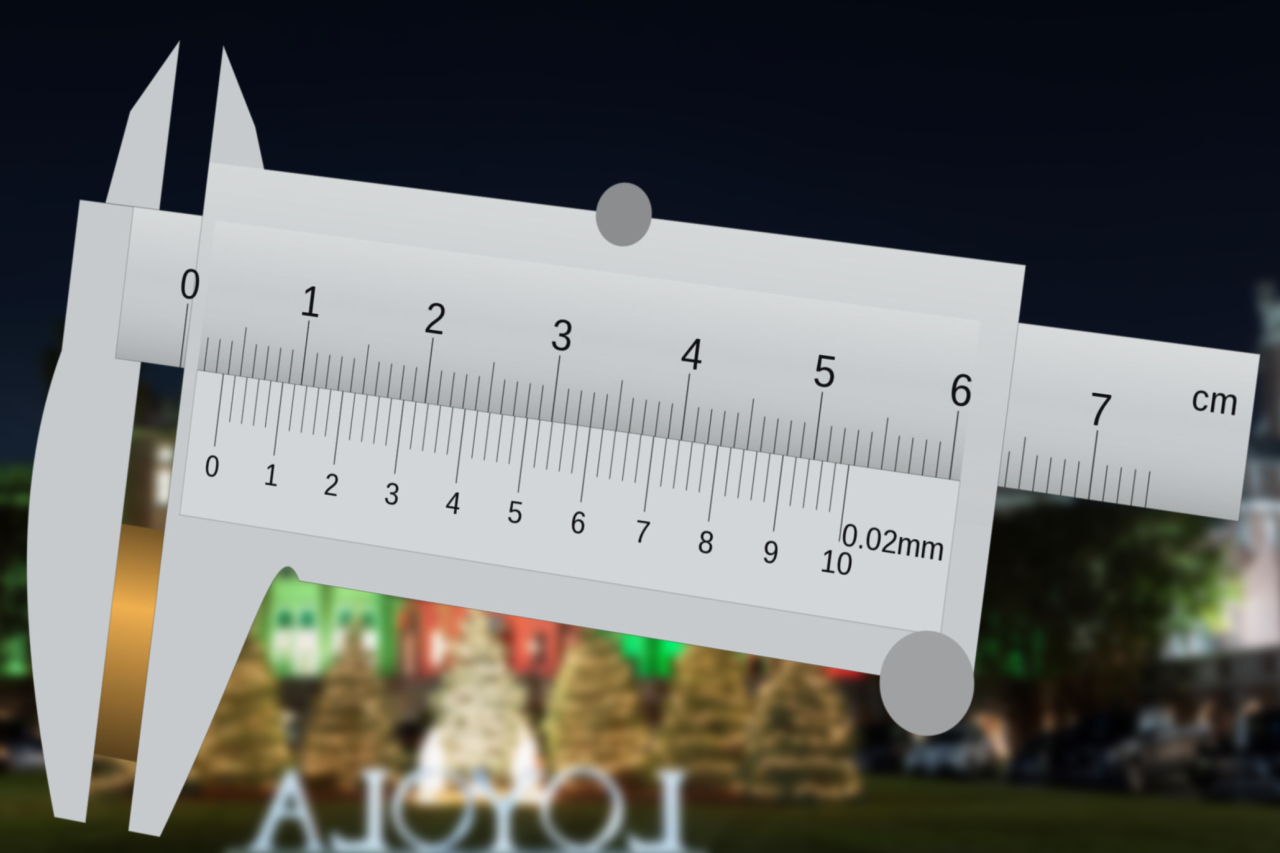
3.6 mm
